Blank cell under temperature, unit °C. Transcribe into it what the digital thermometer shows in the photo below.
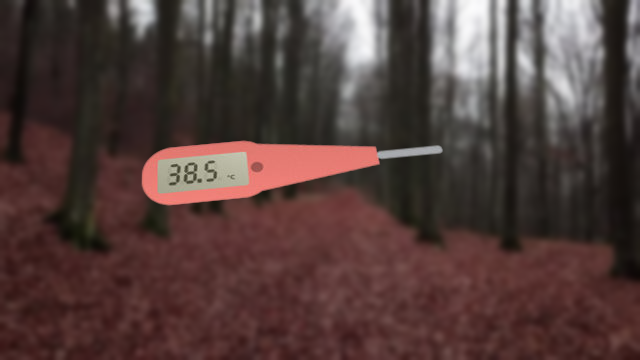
38.5 °C
